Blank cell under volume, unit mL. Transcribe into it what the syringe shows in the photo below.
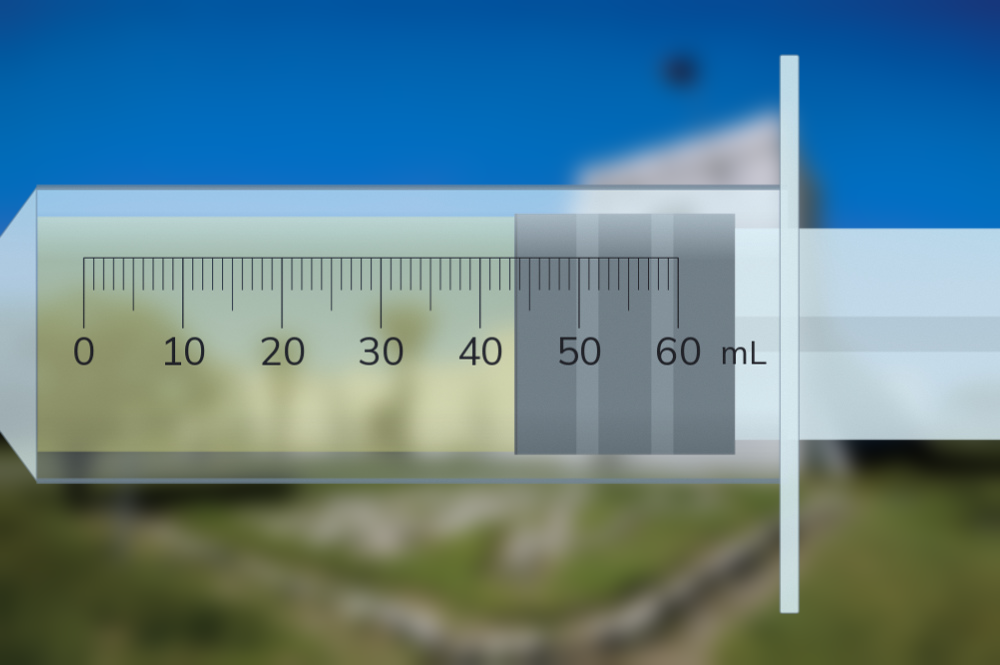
43.5 mL
